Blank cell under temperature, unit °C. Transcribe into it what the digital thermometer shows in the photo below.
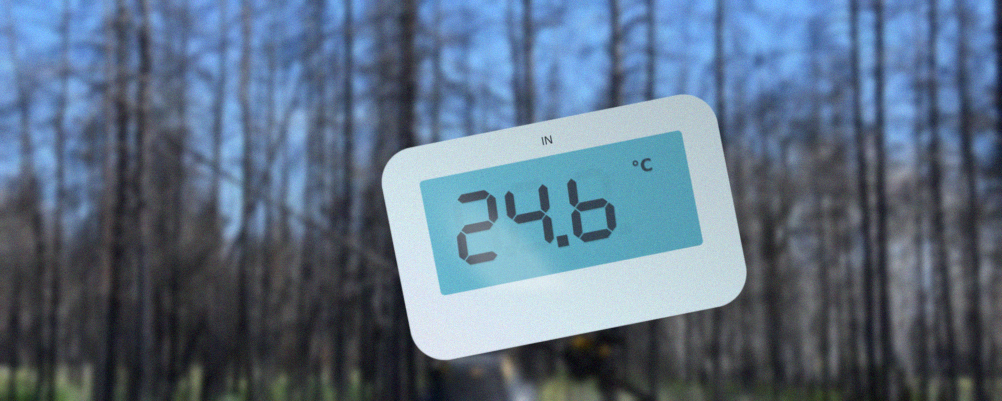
24.6 °C
